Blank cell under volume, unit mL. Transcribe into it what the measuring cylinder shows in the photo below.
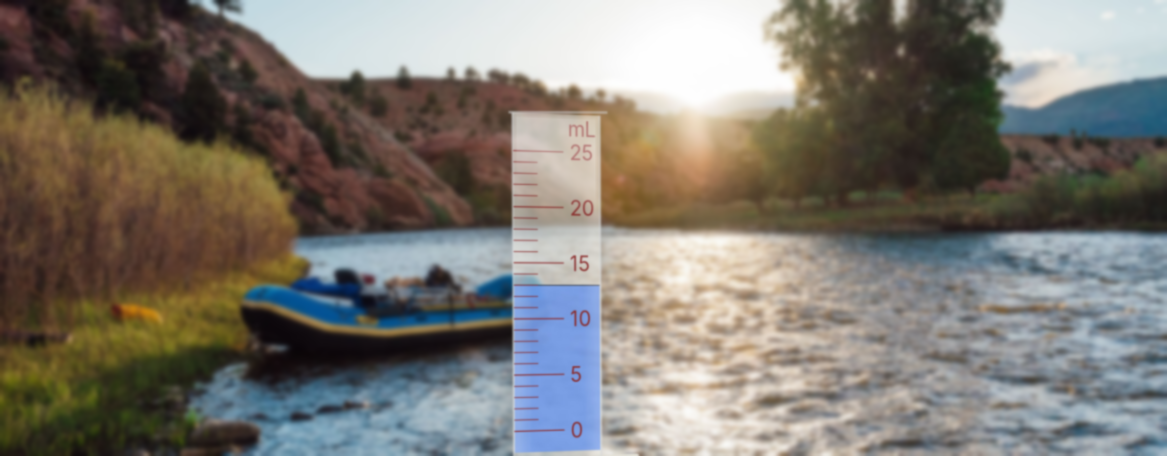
13 mL
